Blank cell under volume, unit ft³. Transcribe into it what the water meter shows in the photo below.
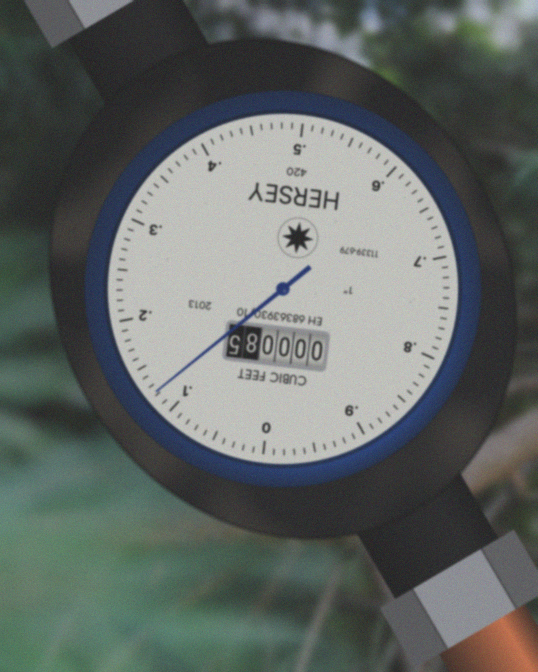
85.12 ft³
